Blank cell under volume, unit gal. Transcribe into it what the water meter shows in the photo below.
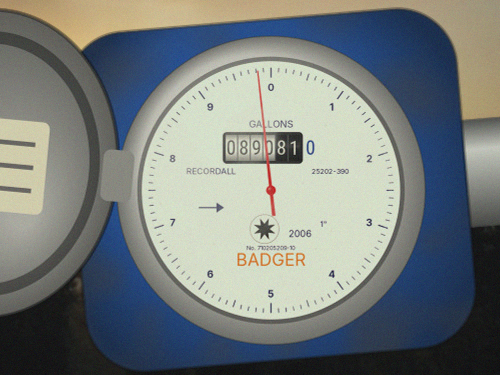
890809.8 gal
